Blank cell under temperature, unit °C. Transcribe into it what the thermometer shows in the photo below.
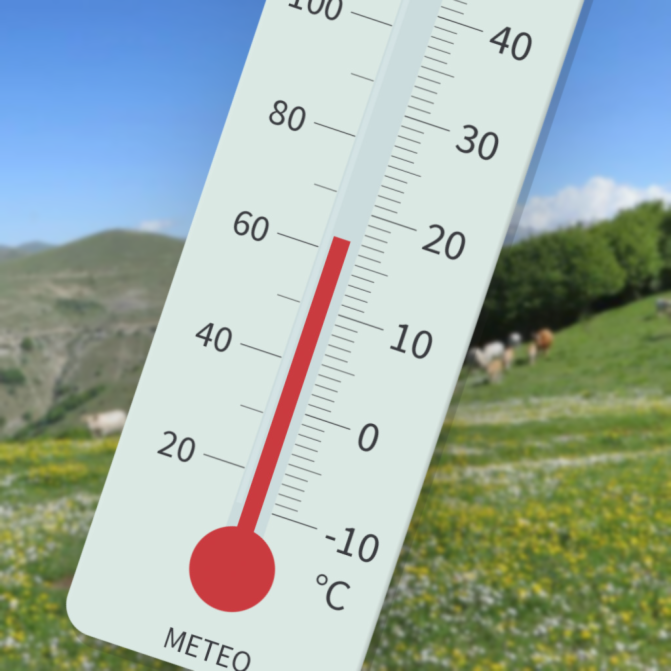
17 °C
